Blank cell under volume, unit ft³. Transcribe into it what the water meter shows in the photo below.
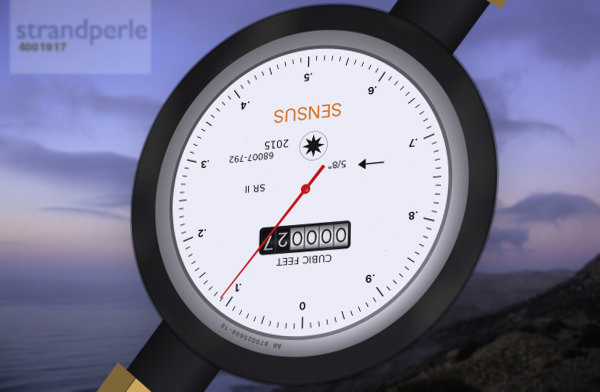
27.11 ft³
